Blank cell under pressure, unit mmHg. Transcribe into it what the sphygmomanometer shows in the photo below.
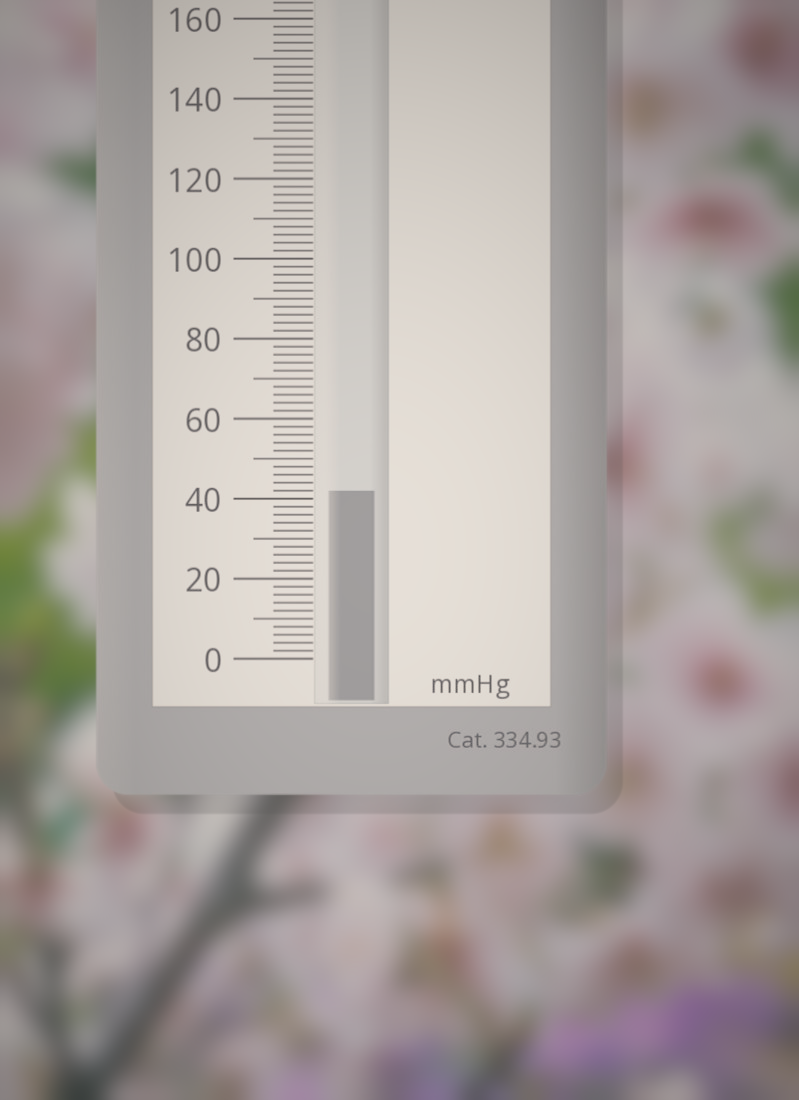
42 mmHg
